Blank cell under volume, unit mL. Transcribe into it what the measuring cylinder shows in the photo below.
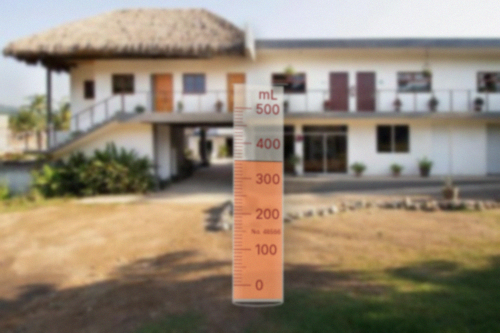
350 mL
